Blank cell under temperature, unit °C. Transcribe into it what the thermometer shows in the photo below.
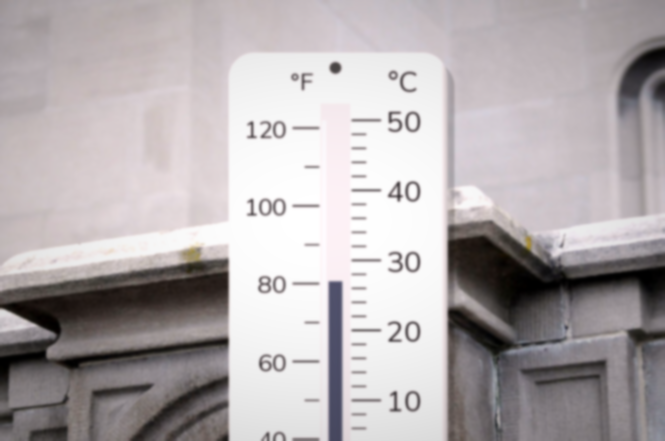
27 °C
